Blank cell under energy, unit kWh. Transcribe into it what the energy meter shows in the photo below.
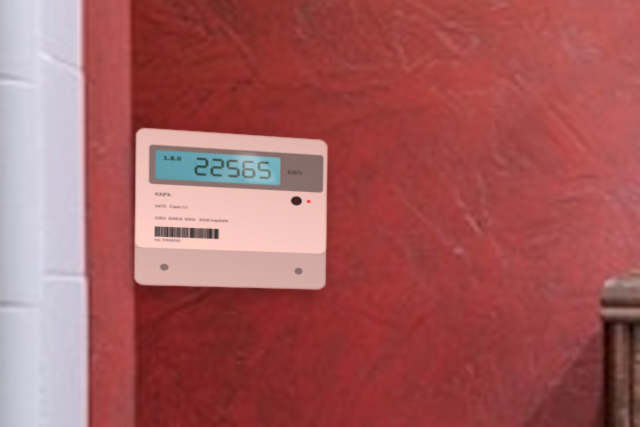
22565 kWh
